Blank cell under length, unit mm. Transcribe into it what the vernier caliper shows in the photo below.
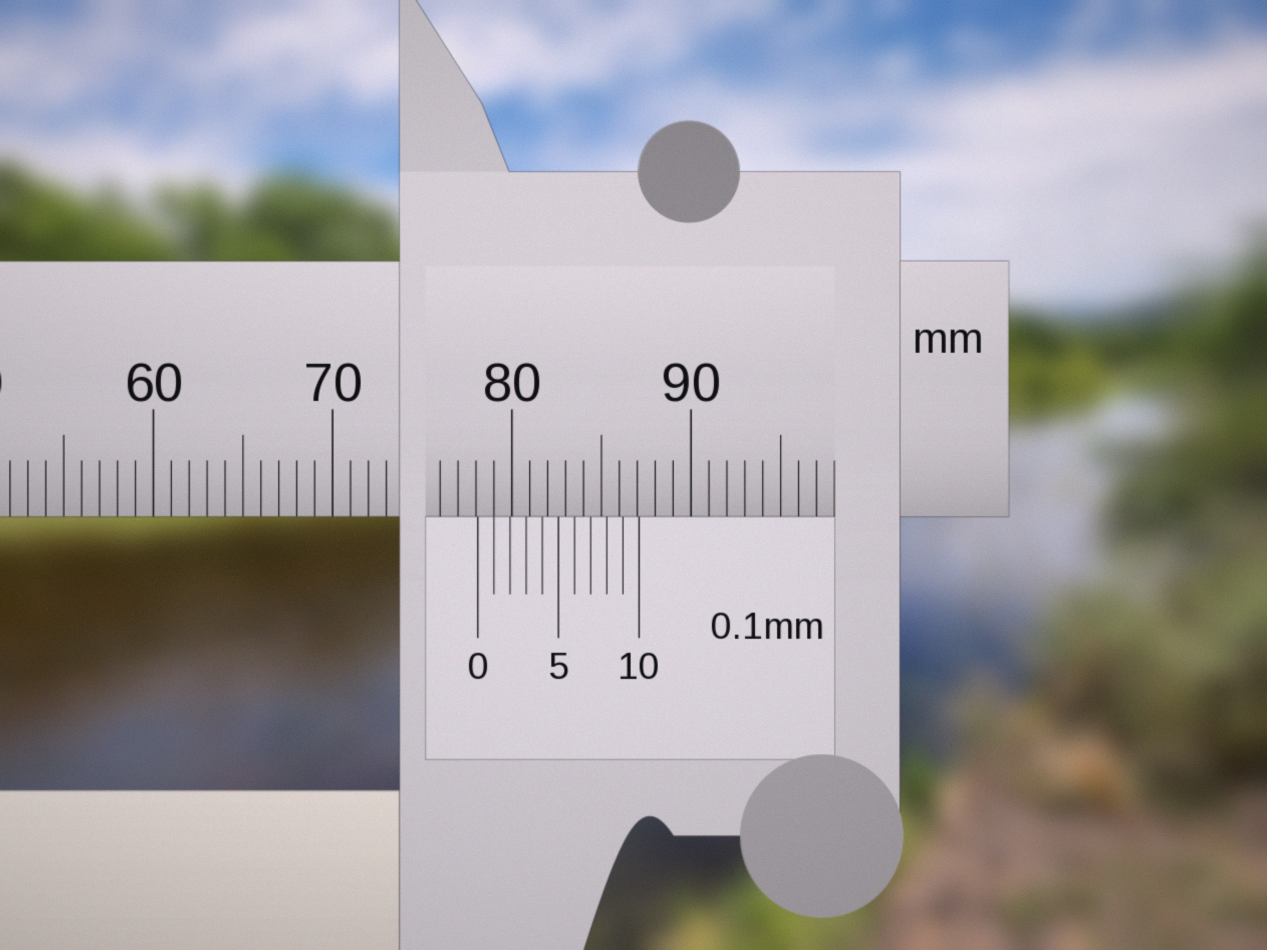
78.1 mm
